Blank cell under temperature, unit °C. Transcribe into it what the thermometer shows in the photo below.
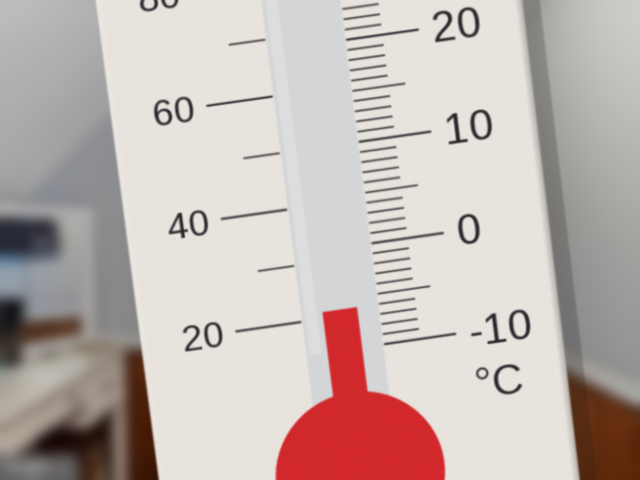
-6 °C
